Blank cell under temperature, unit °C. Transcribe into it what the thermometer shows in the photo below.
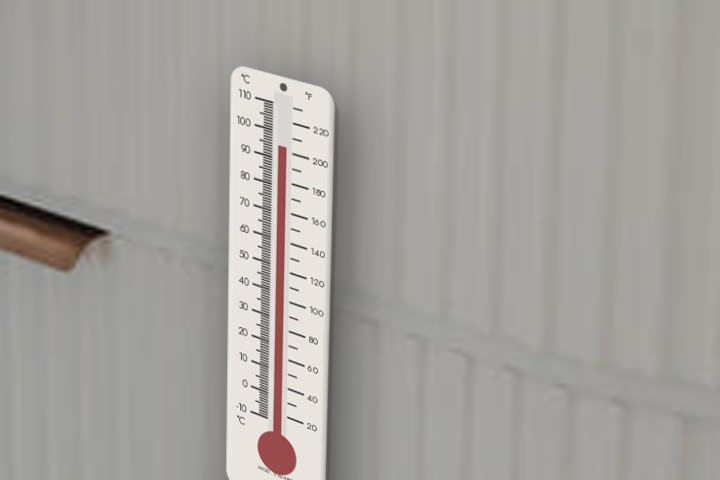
95 °C
